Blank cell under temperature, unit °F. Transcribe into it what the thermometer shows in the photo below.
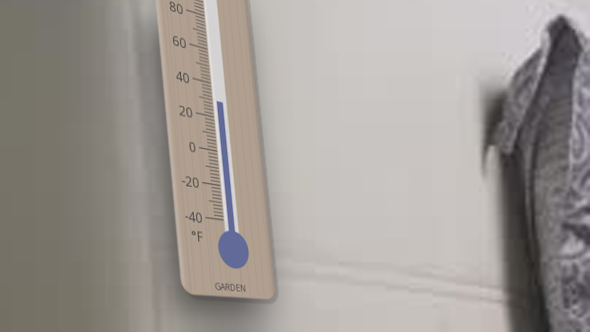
30 °F
